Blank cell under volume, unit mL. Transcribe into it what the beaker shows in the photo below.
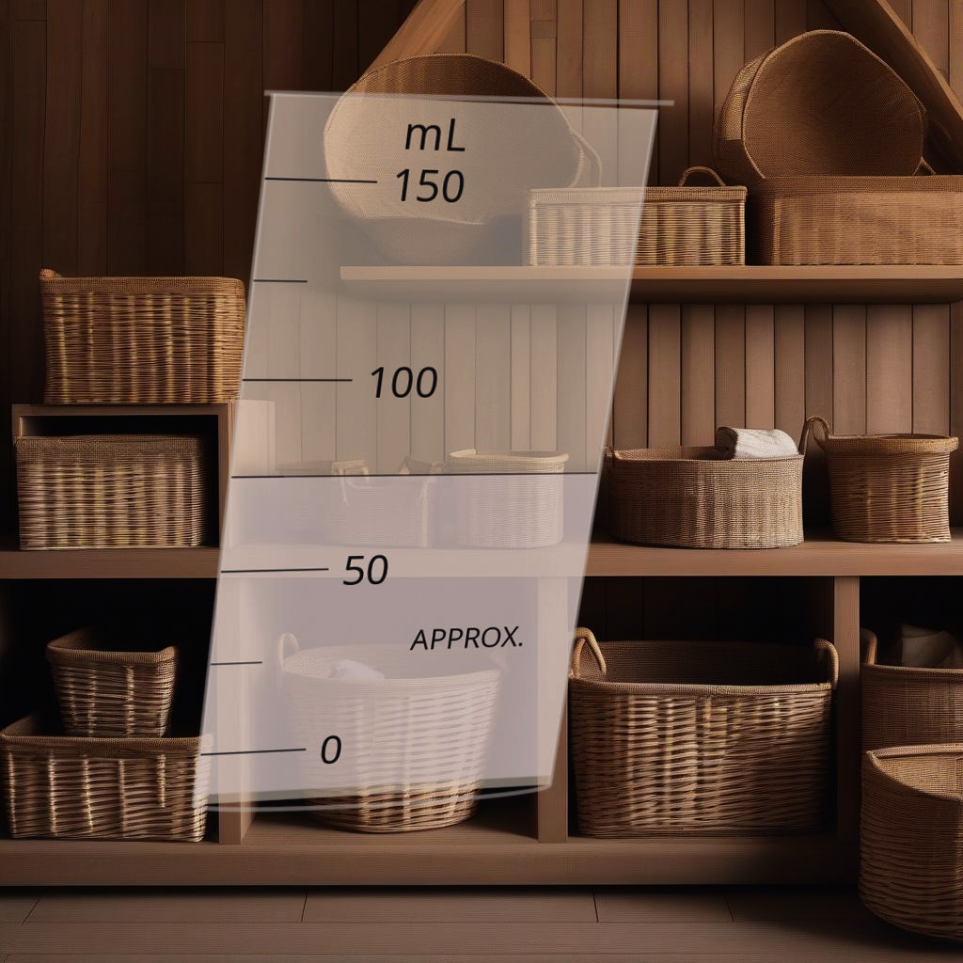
75 mL
